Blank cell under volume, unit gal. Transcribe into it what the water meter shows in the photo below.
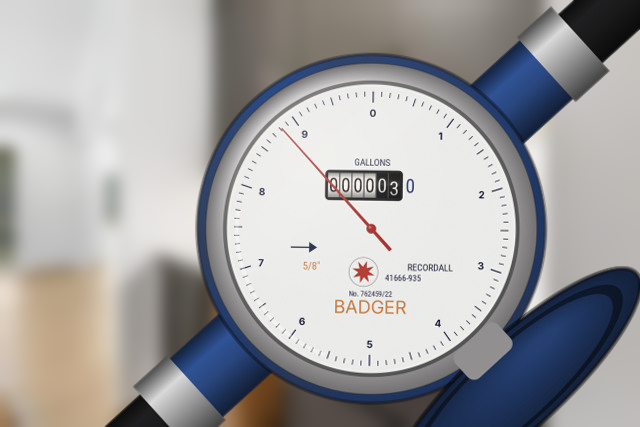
28.8 gal
